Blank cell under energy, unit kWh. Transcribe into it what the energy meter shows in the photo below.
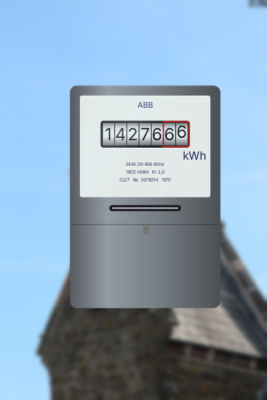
14276.66 kWh
